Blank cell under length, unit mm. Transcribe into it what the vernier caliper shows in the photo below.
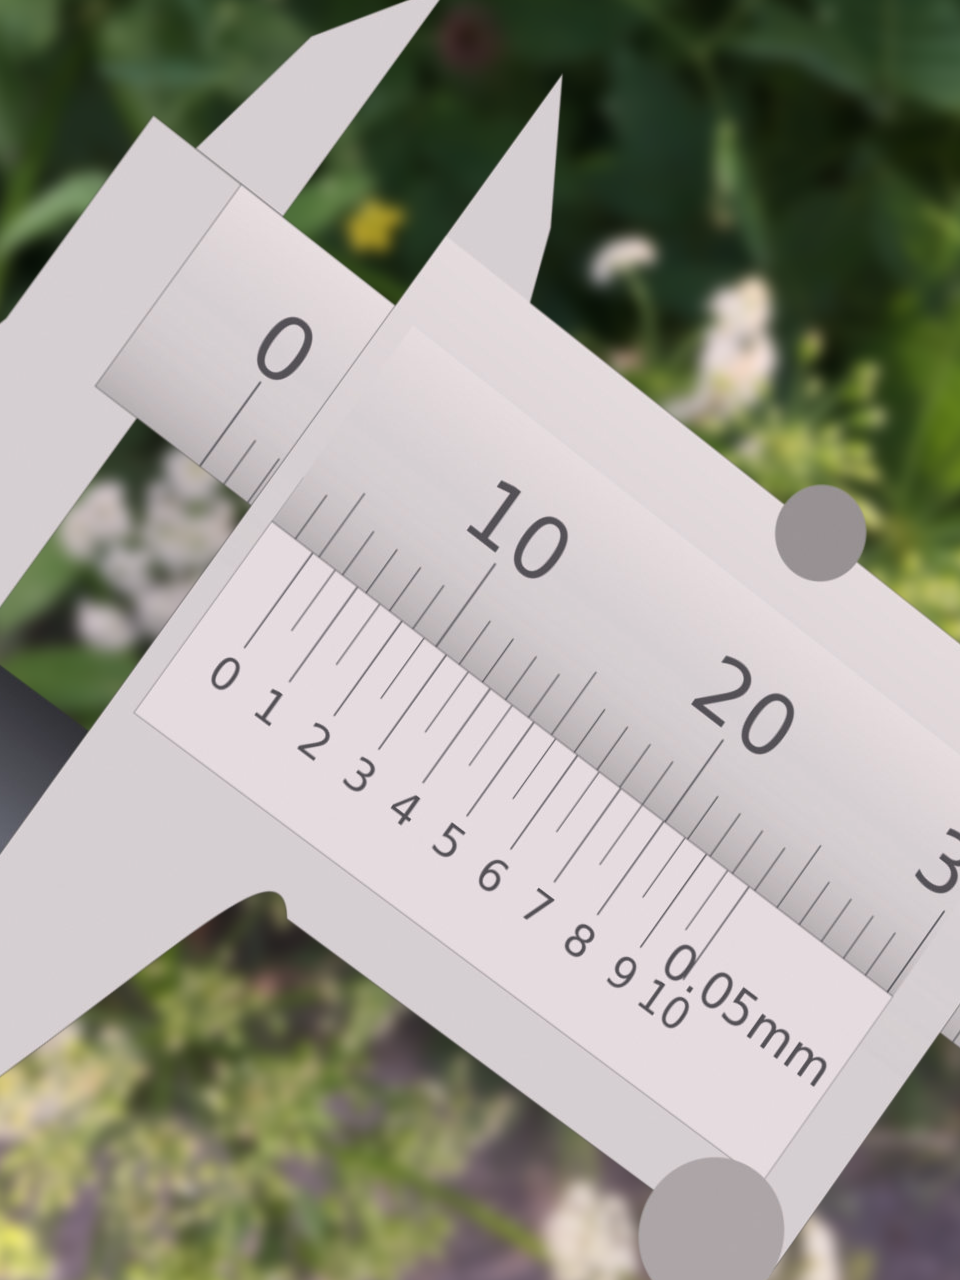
4.75 mm
